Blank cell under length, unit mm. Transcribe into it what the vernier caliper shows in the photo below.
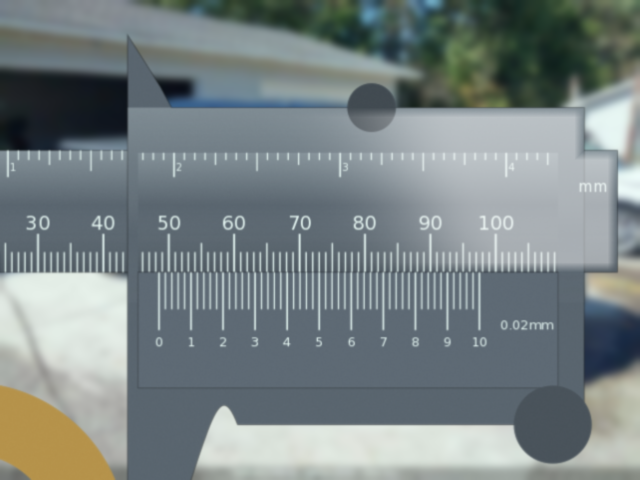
48.5 mm
